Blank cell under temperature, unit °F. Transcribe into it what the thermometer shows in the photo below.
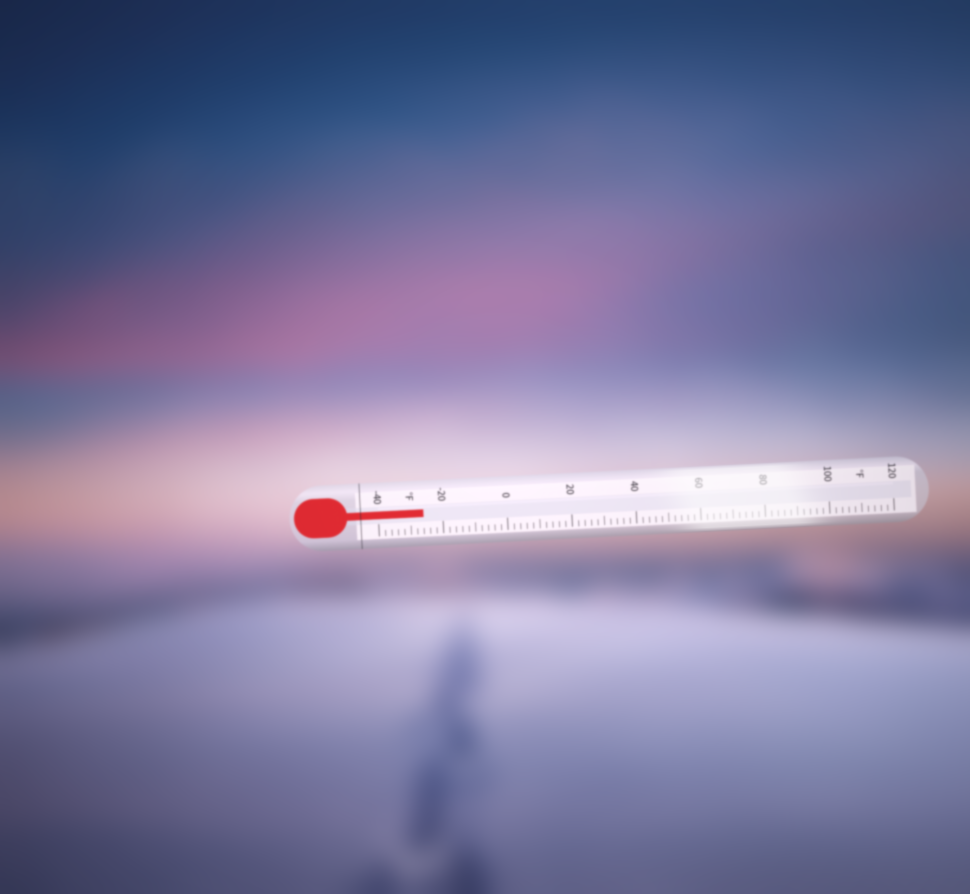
-26 °F
